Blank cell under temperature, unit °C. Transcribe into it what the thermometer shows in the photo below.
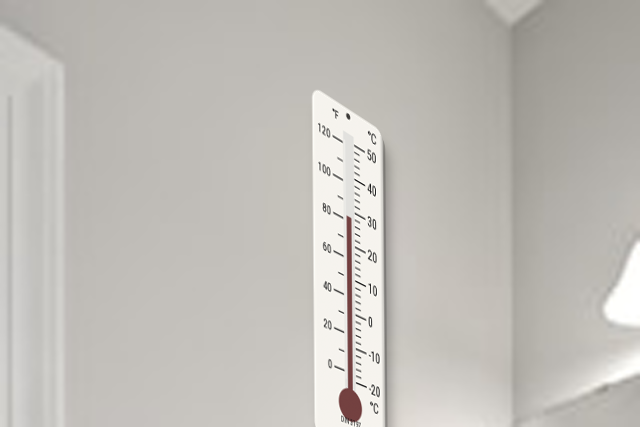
28 °C
